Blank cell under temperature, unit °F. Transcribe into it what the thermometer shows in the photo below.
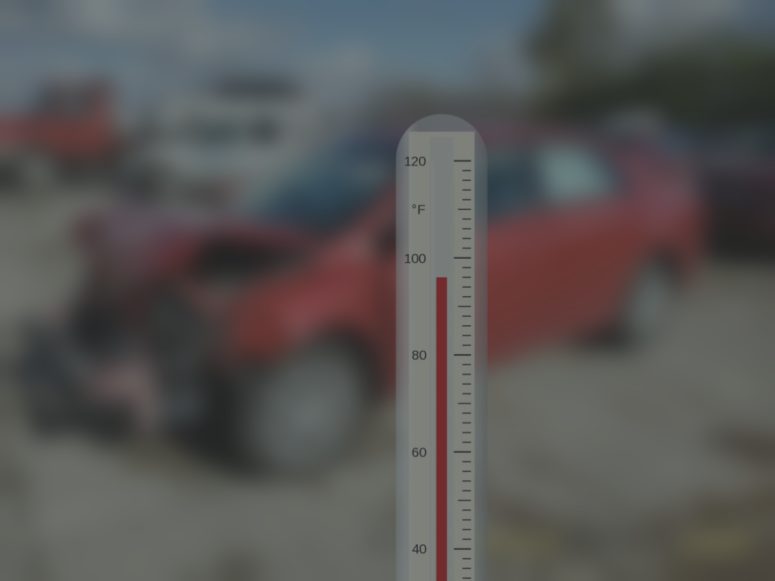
96 °F
